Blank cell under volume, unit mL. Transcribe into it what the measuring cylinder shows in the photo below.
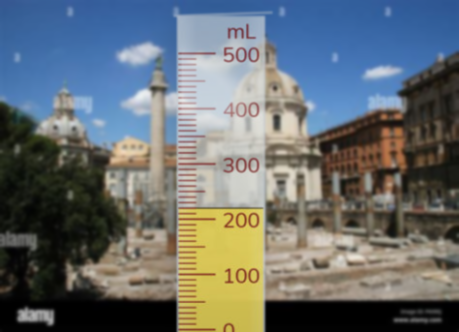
220 mL
